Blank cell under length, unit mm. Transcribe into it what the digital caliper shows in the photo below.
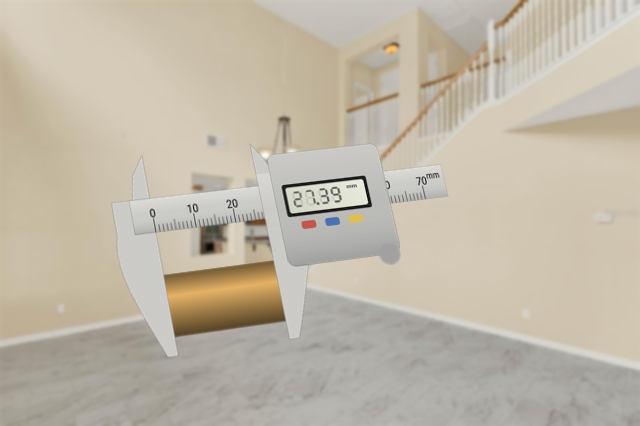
27.39 mm
